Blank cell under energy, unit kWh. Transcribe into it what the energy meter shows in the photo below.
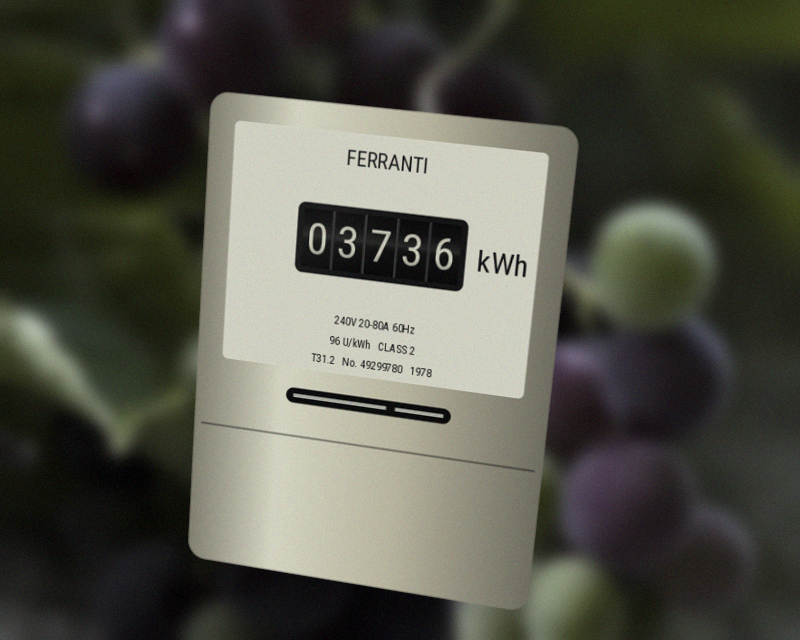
3736 kWh
